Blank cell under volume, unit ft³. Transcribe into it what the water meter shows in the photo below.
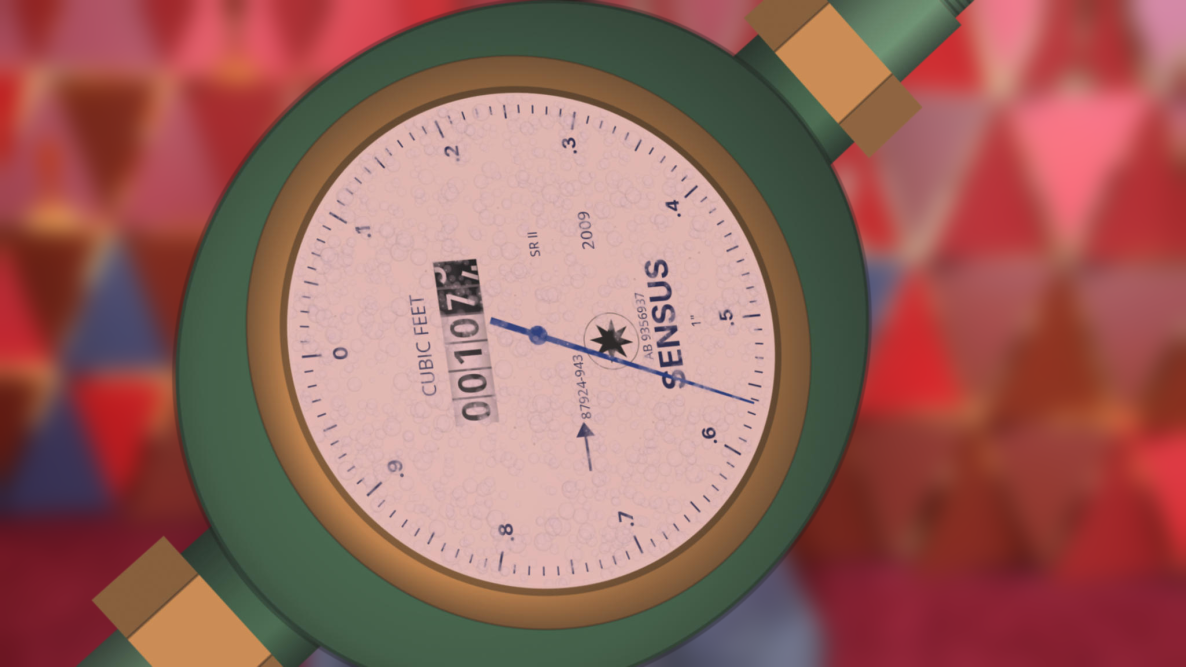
1073.56 ft³
